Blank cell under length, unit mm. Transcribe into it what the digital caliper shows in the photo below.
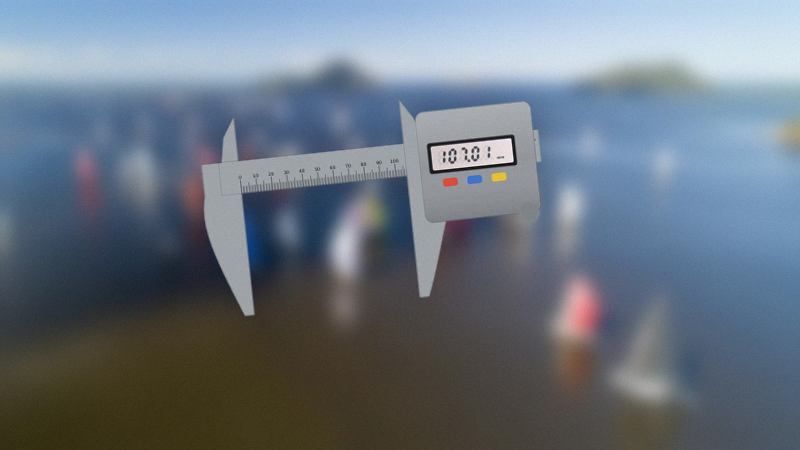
107.01 mm
